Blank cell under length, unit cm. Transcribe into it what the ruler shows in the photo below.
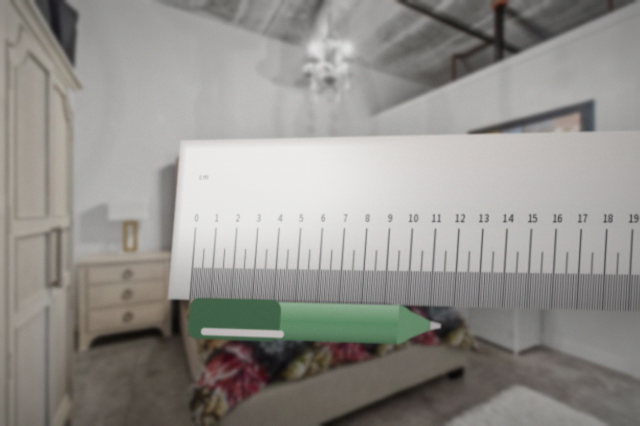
11.5 cm
